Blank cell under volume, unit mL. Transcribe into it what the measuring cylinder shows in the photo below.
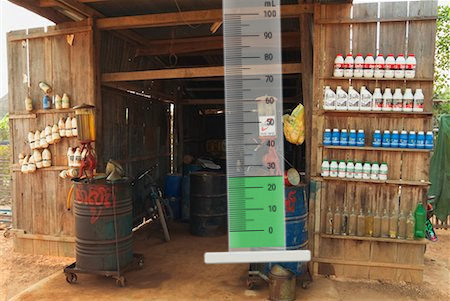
25 mL
